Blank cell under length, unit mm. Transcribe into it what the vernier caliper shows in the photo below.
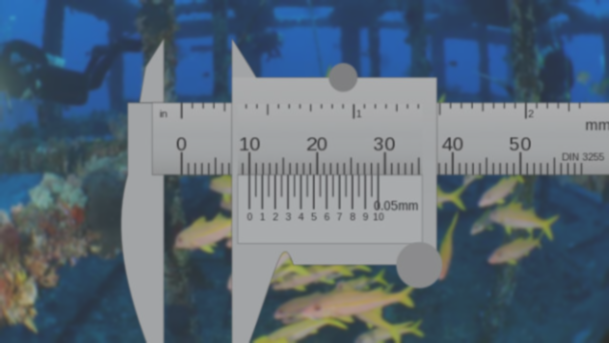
10.0 mm
